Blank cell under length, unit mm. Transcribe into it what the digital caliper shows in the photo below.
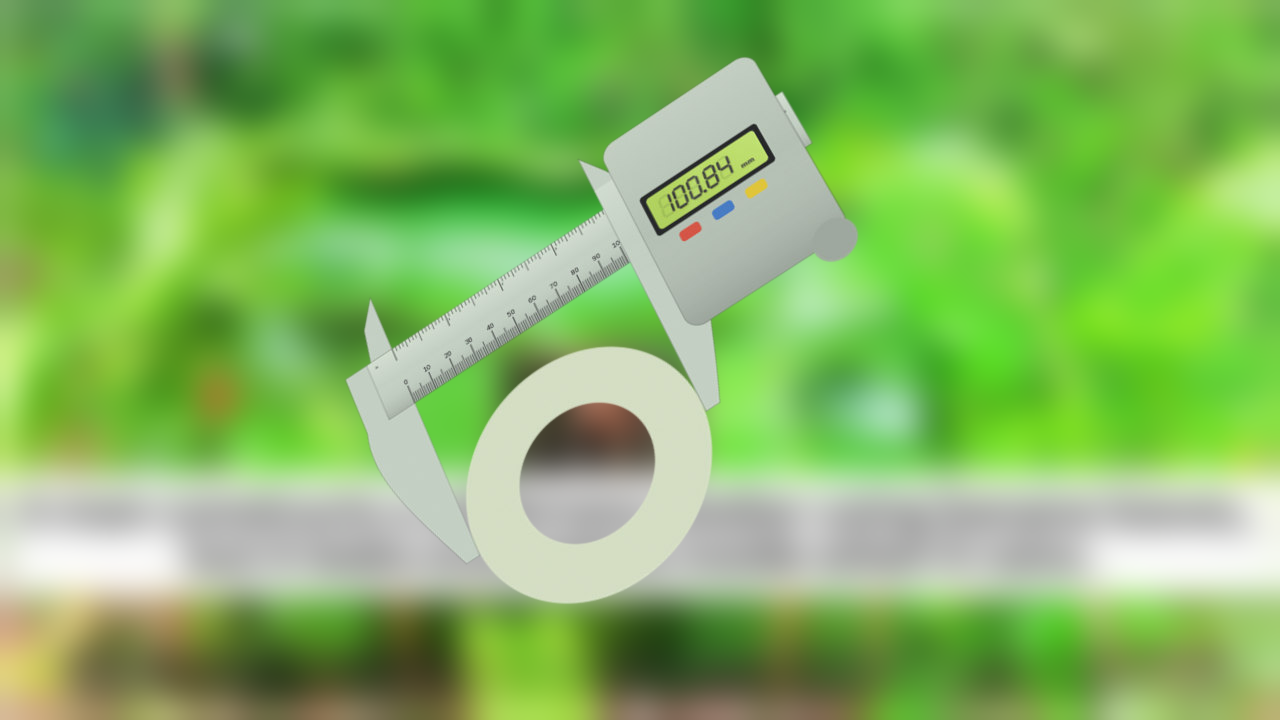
100.84 mm
